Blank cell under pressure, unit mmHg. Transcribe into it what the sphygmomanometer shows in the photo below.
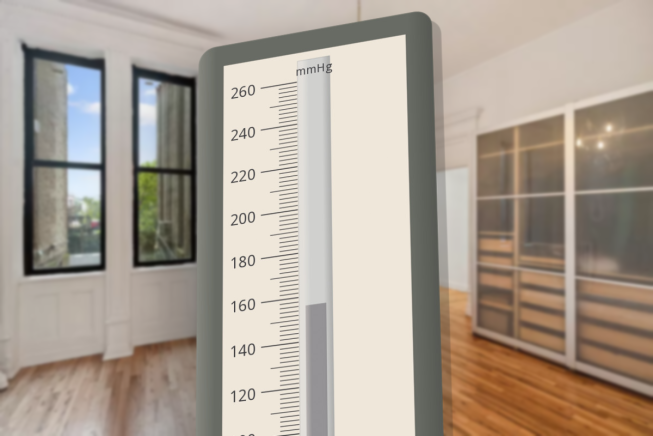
156 mmHg
